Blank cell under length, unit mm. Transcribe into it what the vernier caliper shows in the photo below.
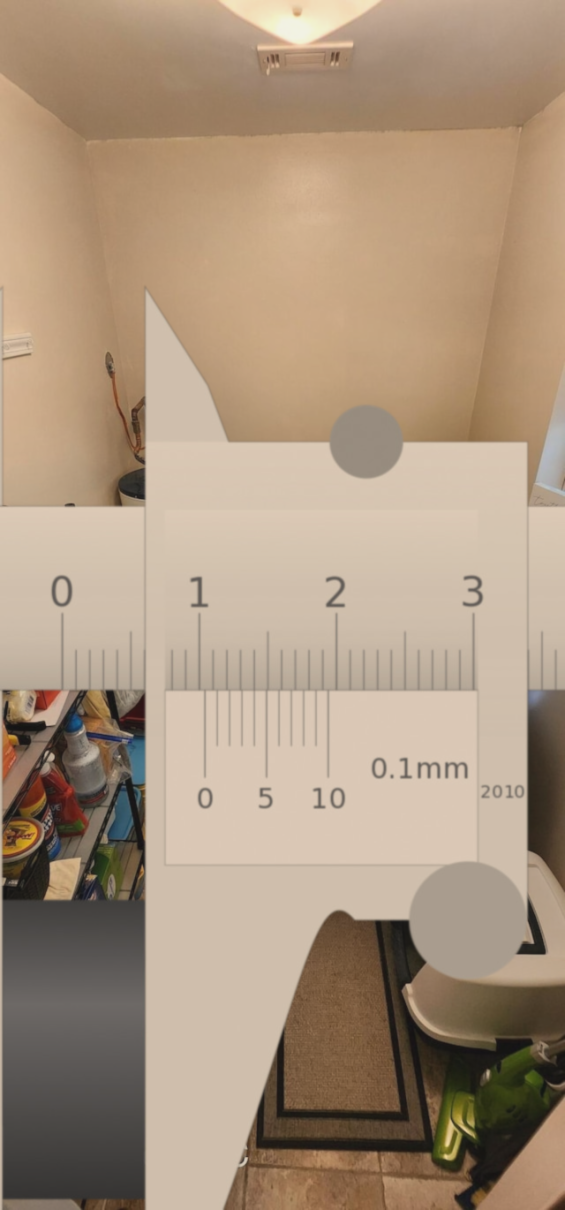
10.4 mm
